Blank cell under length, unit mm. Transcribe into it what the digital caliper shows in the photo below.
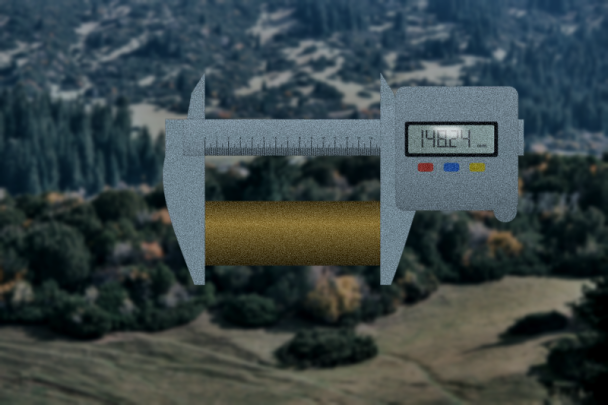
148.24 mm
